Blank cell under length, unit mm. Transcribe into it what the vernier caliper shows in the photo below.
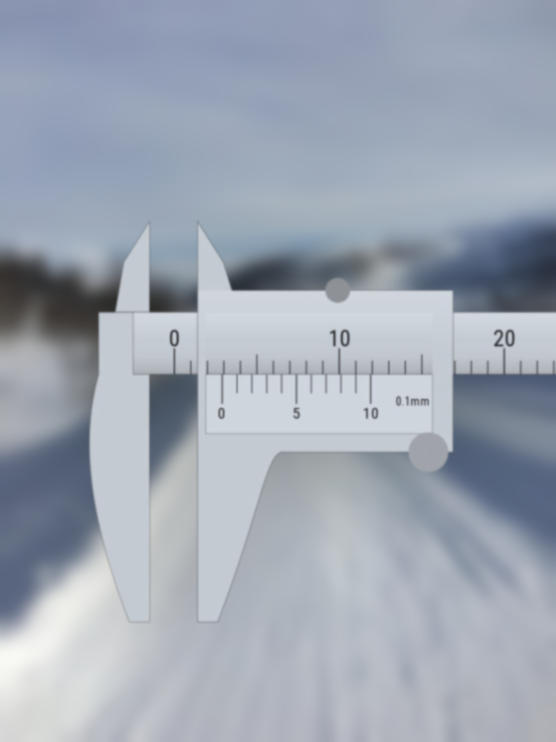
2.9 mm
